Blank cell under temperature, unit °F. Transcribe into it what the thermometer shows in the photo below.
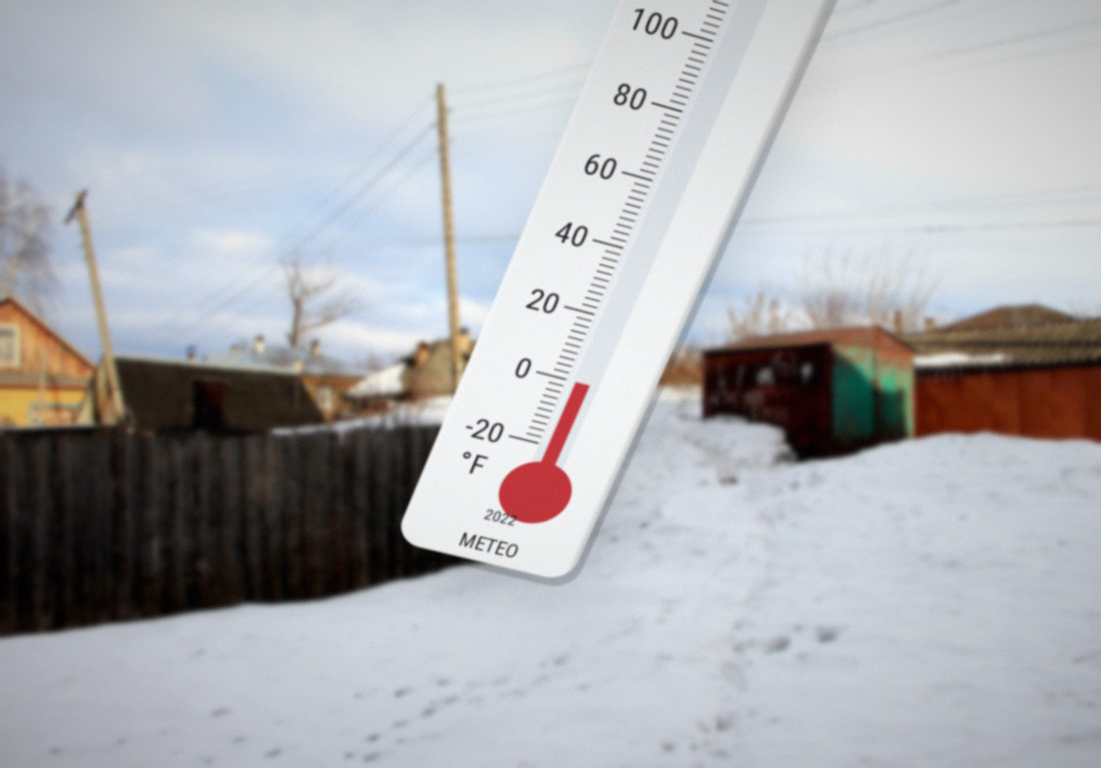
0 °F
